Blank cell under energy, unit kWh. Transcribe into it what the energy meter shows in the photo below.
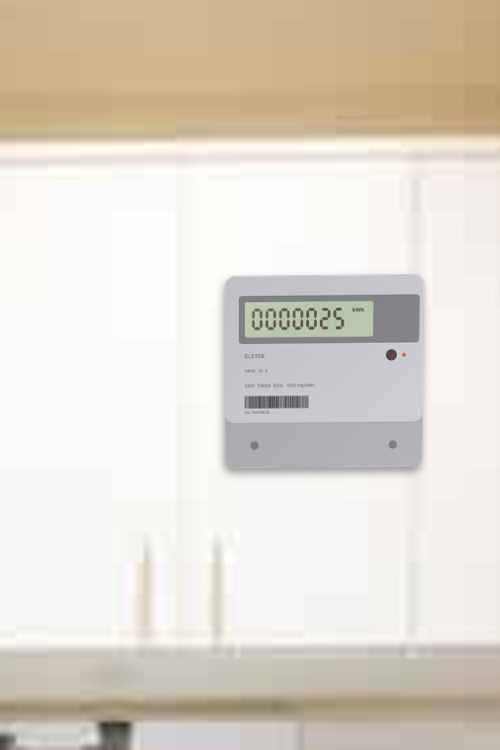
25 kWh
